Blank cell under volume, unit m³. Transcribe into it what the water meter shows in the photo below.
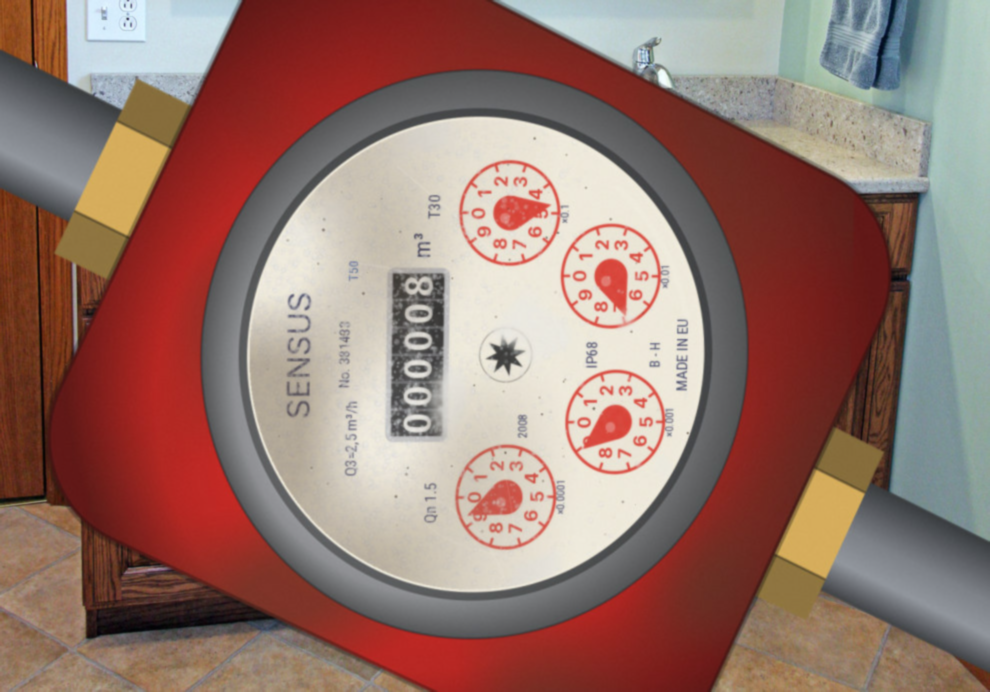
8.4689 m³
